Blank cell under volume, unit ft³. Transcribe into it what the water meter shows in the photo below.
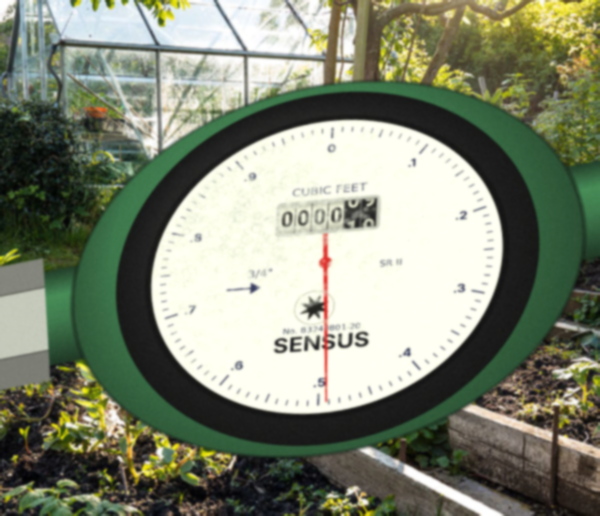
9.49 ft³
